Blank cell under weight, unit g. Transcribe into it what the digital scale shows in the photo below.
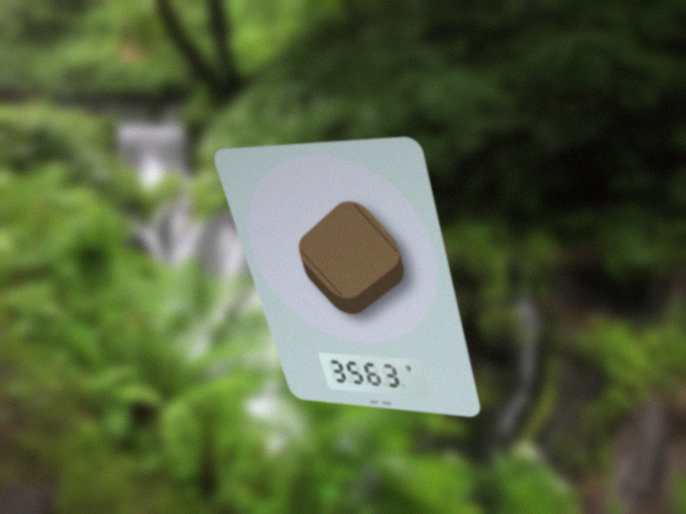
3563 g
